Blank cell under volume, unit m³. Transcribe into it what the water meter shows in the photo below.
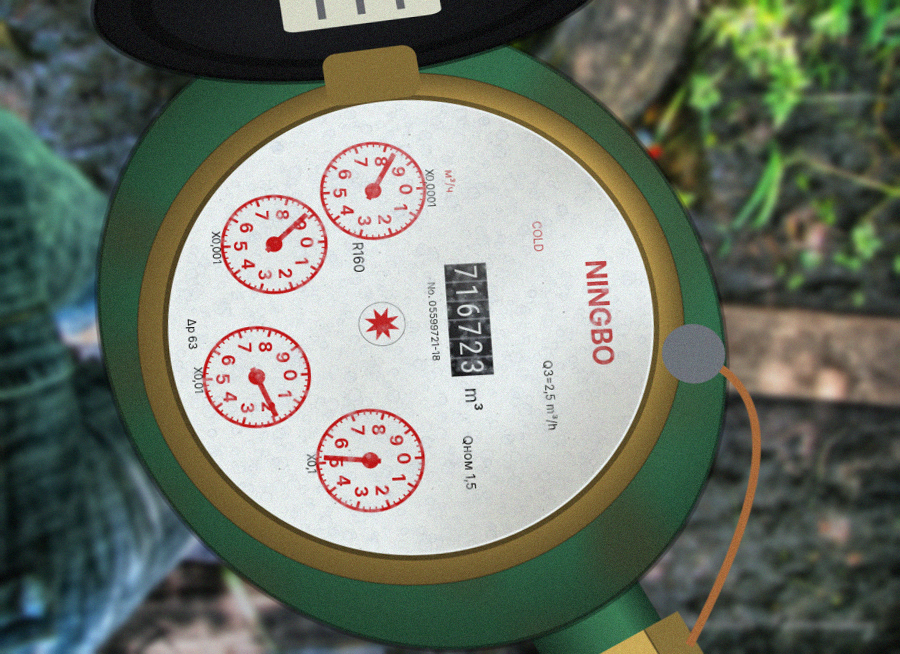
716723.5188 m³
